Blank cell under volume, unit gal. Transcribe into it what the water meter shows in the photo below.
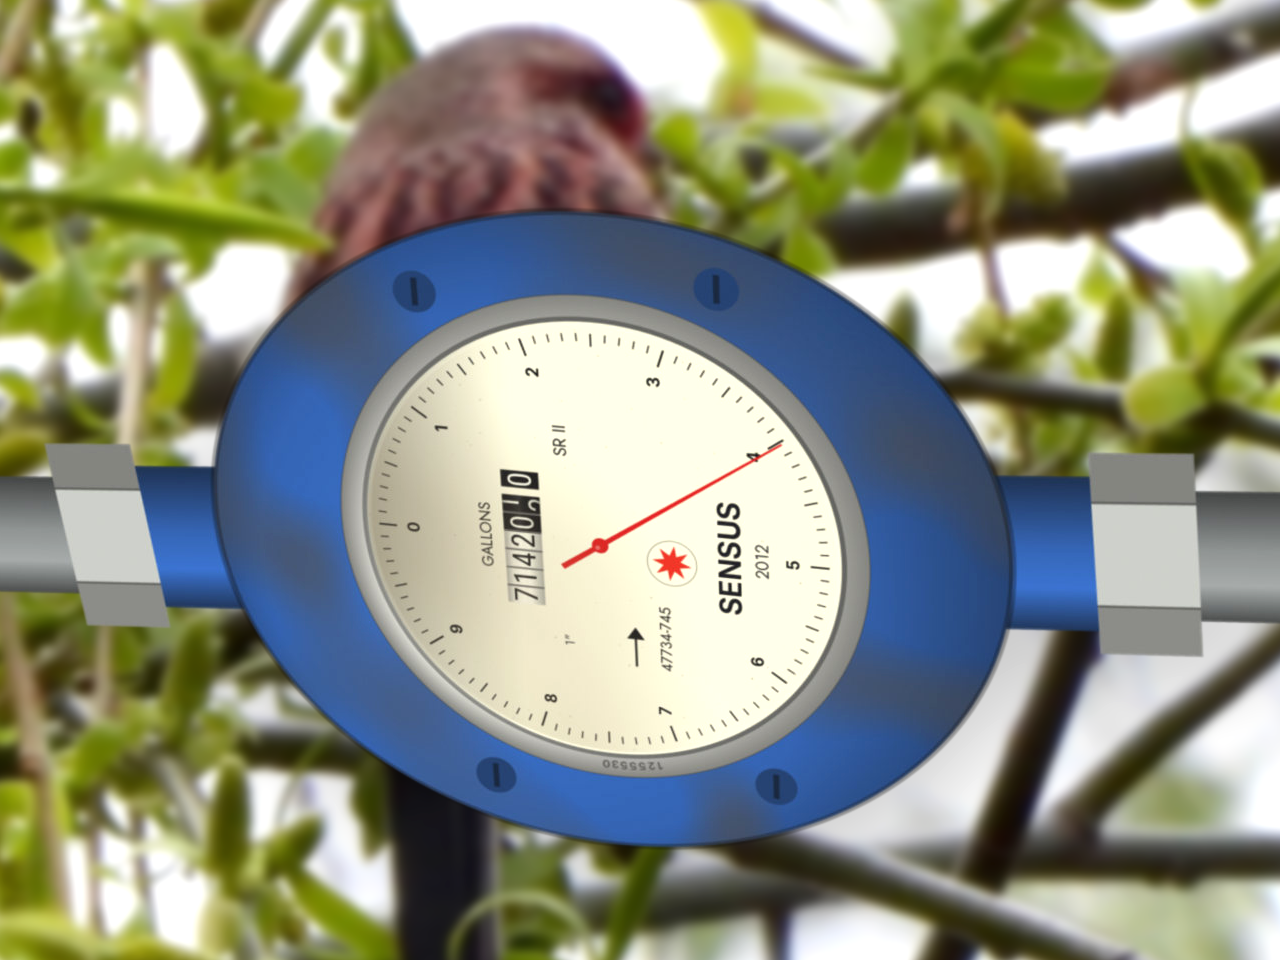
7142014.0 gal
